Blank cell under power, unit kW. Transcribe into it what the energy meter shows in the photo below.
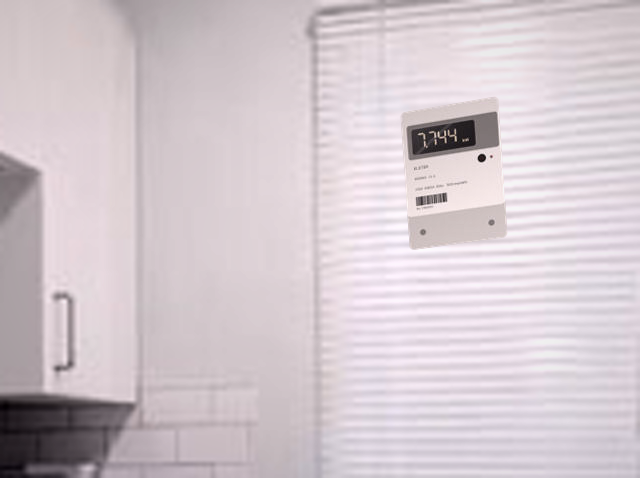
7.744 kW
